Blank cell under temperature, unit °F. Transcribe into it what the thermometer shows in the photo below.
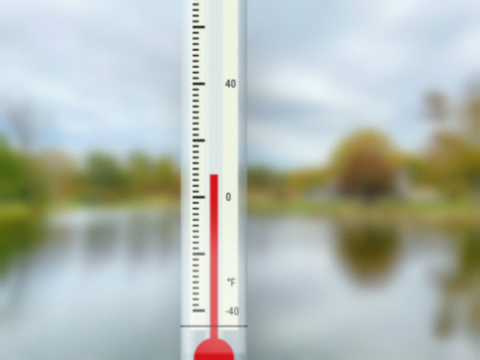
8 °F
